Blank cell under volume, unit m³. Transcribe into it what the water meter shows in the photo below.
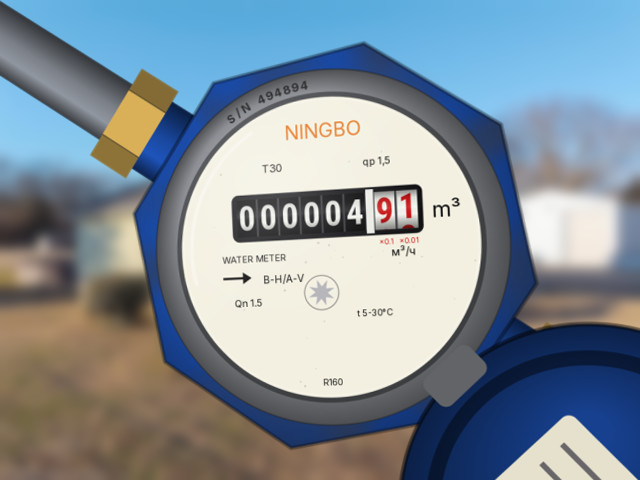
4.91 m³
